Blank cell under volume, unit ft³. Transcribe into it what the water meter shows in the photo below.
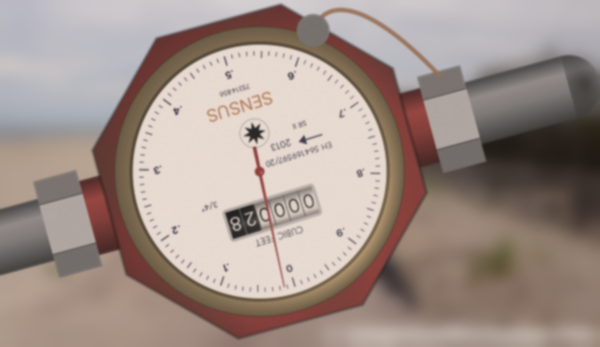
28.01 ft³
